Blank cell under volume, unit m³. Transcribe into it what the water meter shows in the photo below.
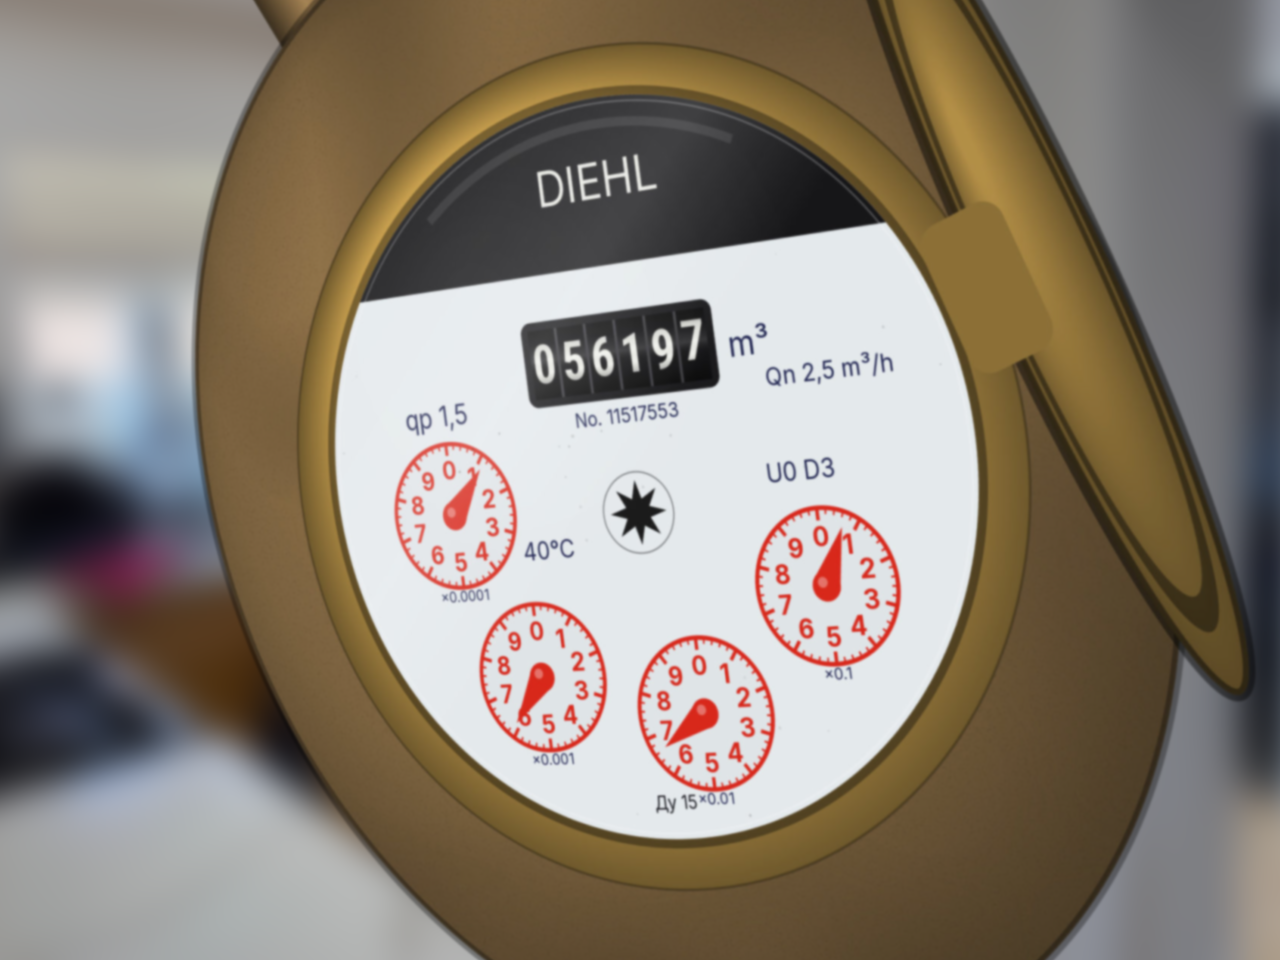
56197.0661 m³
